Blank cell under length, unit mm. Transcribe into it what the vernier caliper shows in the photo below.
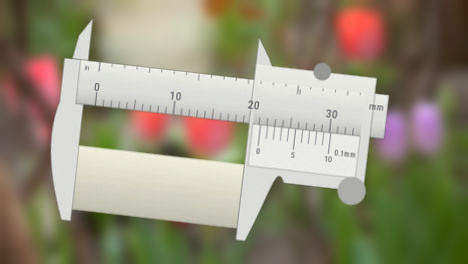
21.2 mm
